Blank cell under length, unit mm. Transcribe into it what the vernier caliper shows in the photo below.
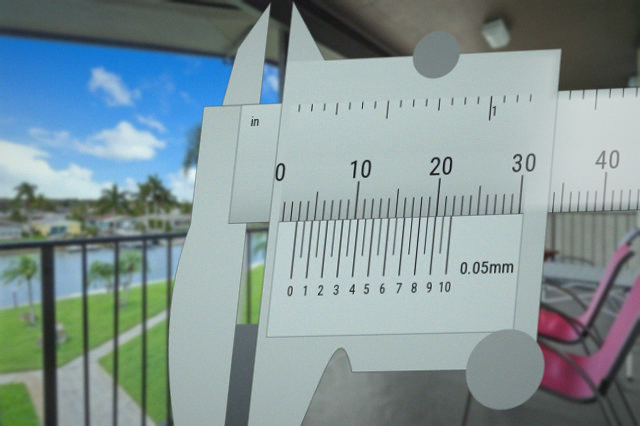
2.8 mm
